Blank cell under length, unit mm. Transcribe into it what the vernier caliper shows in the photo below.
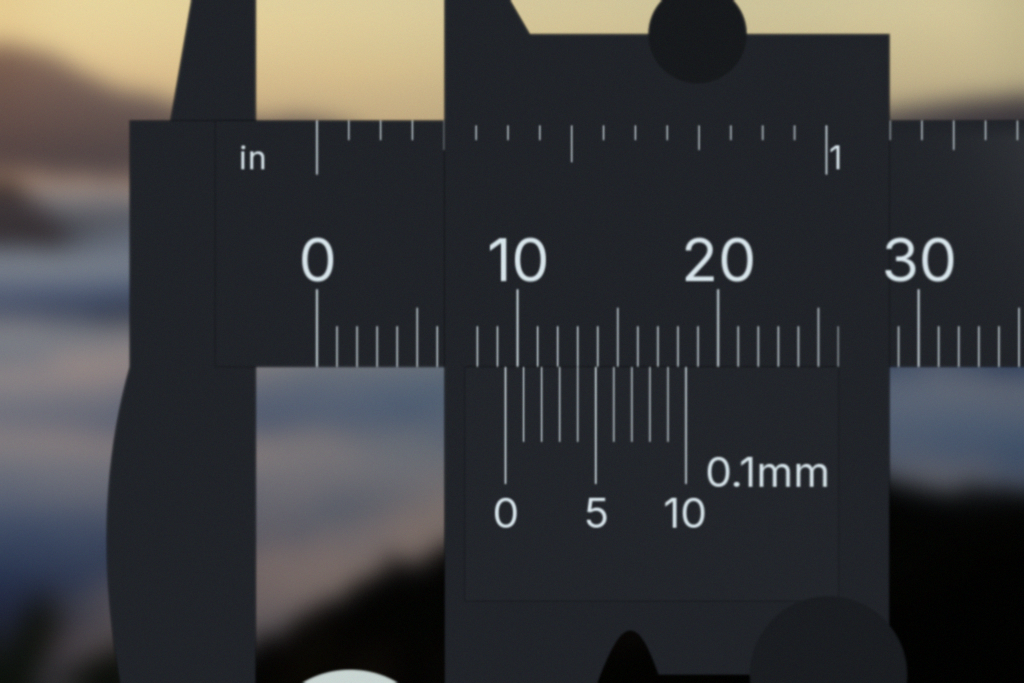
9.4 mm
